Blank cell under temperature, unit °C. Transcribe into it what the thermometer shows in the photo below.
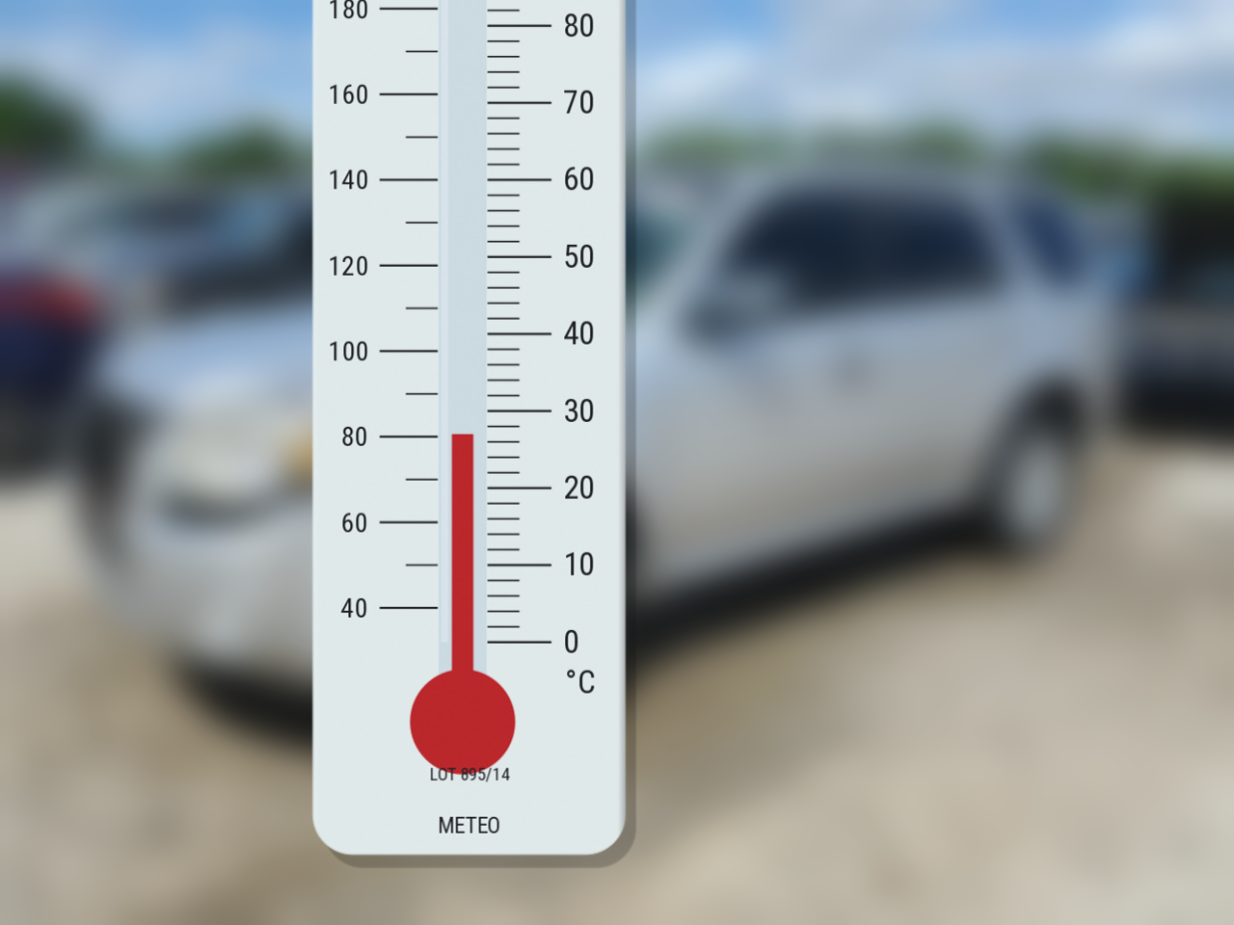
27 °C
